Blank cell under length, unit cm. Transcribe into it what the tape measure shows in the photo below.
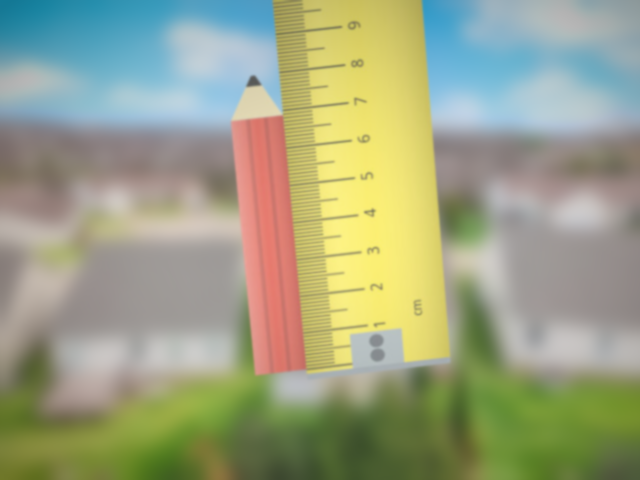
8 cm
